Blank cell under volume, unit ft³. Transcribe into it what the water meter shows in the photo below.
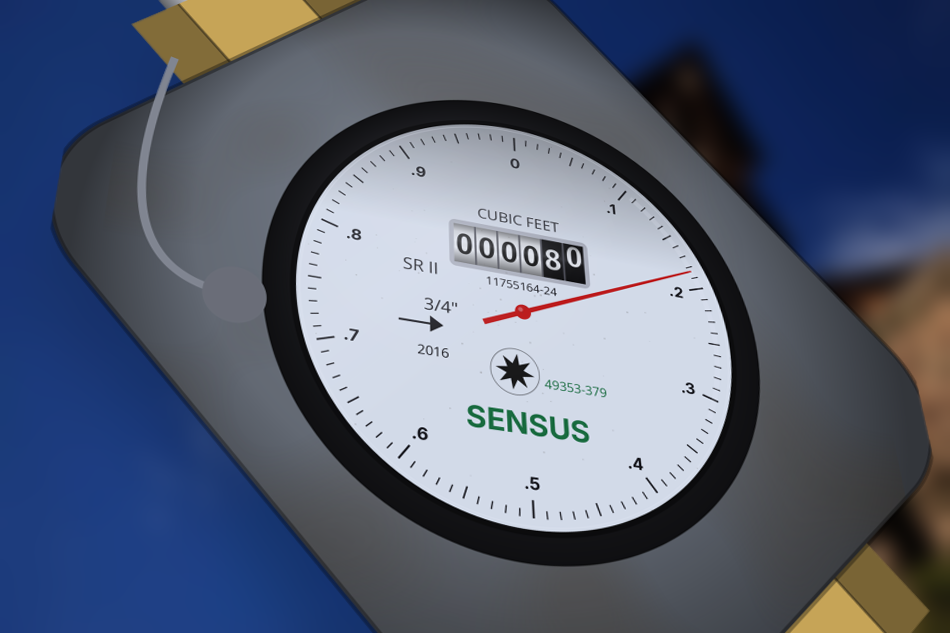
80.18 ft³
